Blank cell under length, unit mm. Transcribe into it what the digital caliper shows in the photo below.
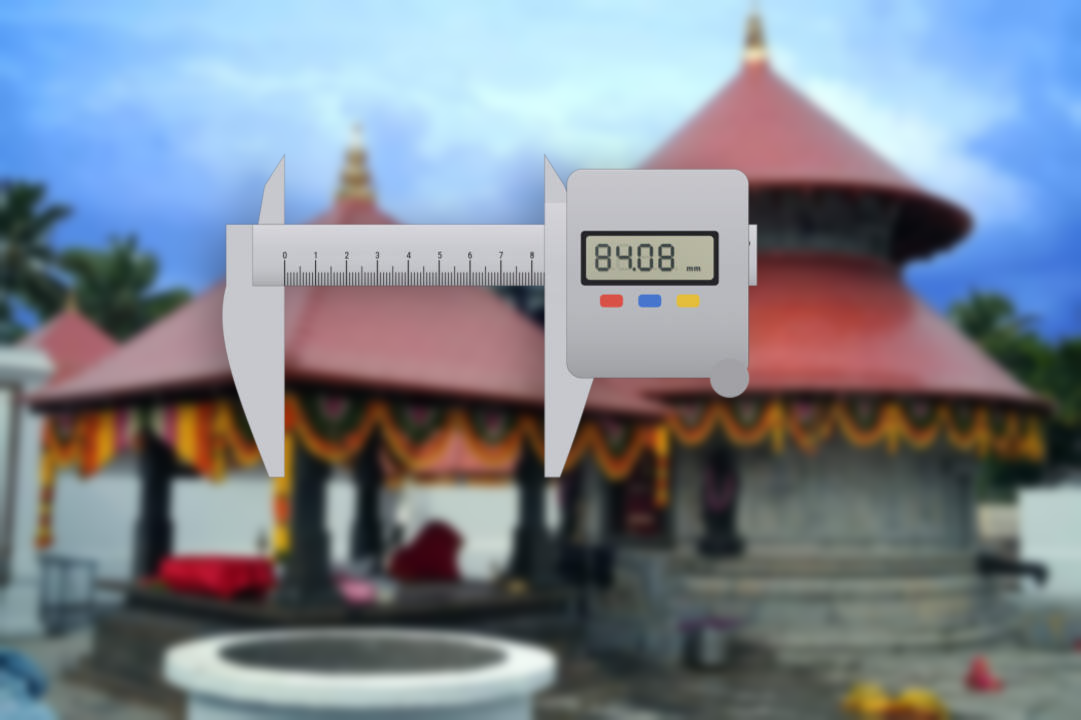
84.08 mm
